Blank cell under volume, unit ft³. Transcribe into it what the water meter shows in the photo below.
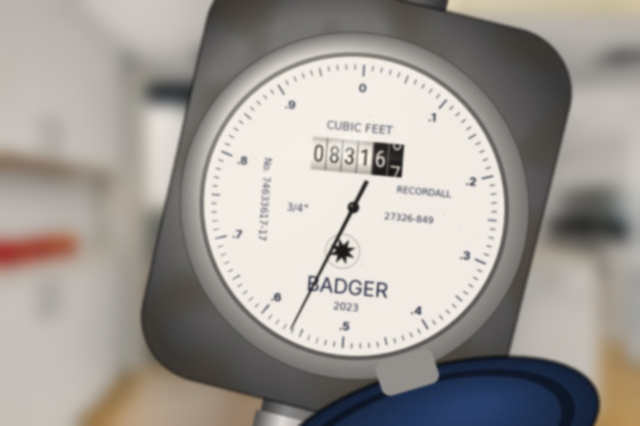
83166.56 ft³
